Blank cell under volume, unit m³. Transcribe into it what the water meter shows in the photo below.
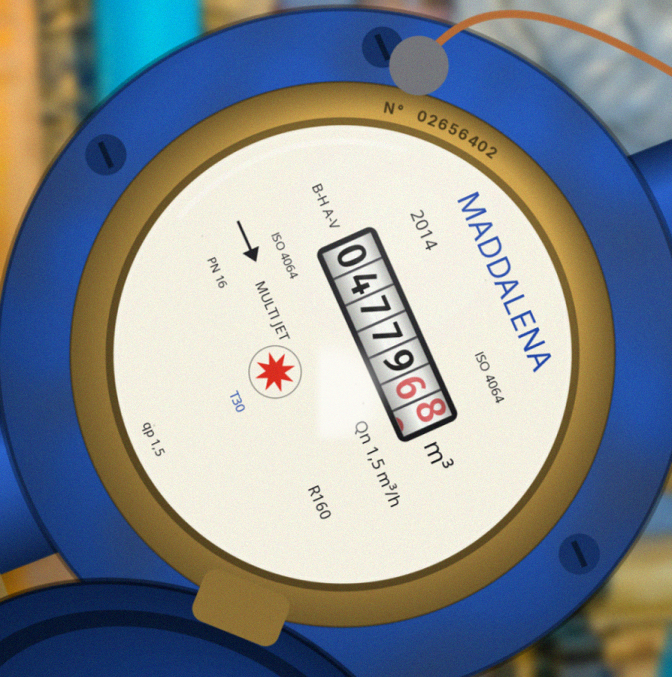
4779.68 m³
